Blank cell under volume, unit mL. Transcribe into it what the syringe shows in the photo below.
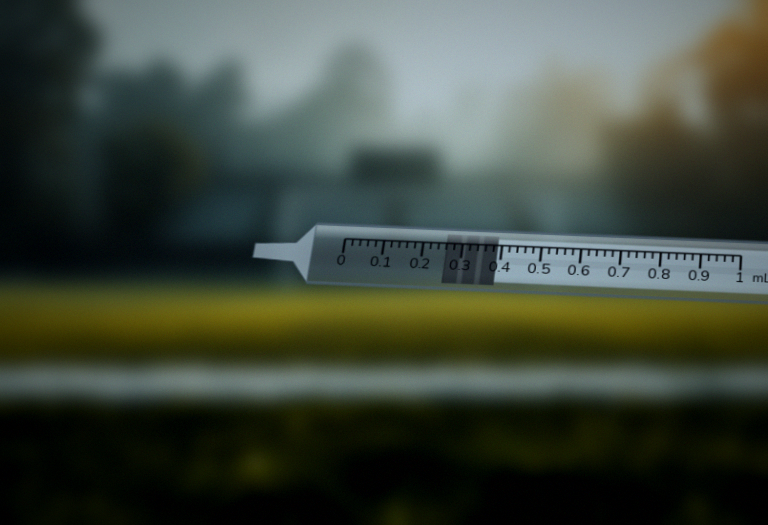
0.26 mL
